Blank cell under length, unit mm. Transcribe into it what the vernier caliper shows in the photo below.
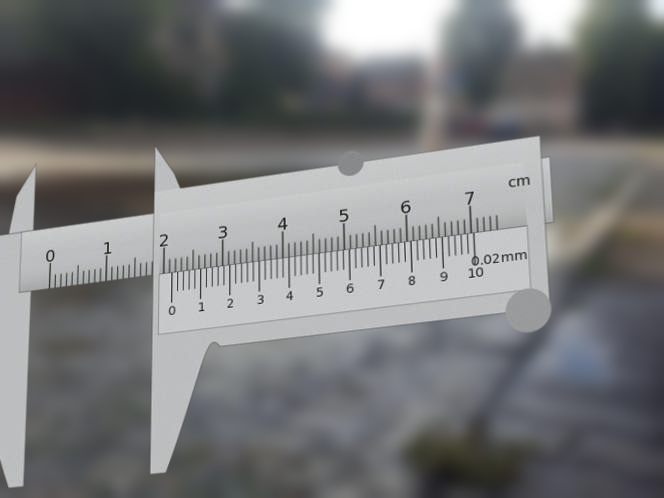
21.4 mm
